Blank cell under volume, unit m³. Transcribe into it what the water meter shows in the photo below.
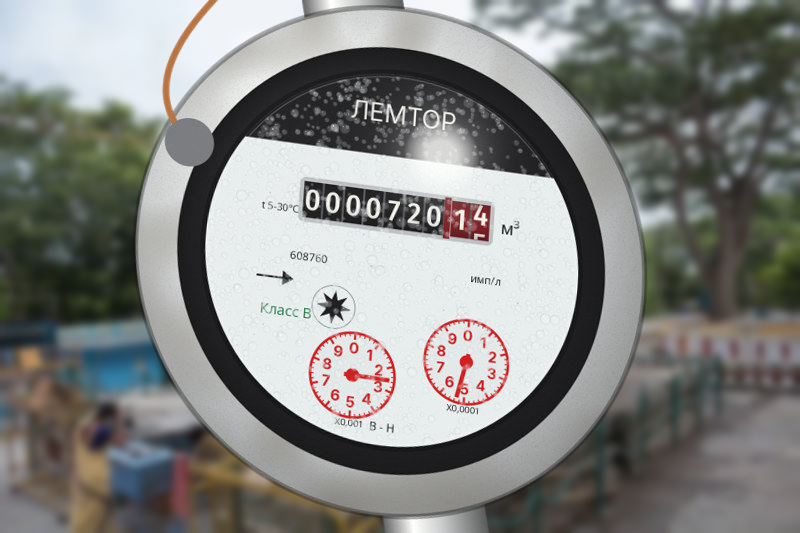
720.1425 m³
